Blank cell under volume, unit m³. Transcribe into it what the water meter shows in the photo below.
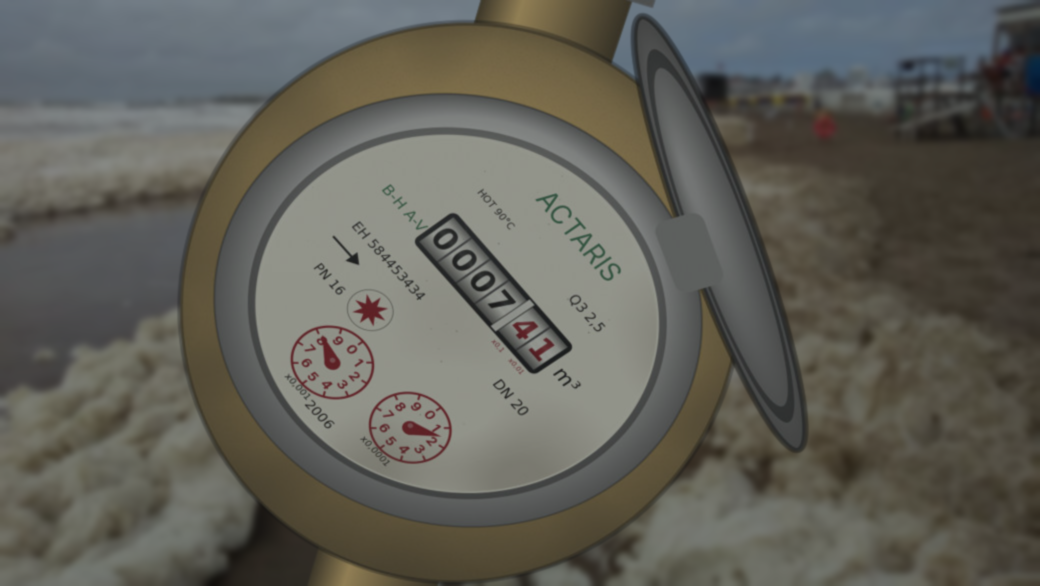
7.4181 m³
